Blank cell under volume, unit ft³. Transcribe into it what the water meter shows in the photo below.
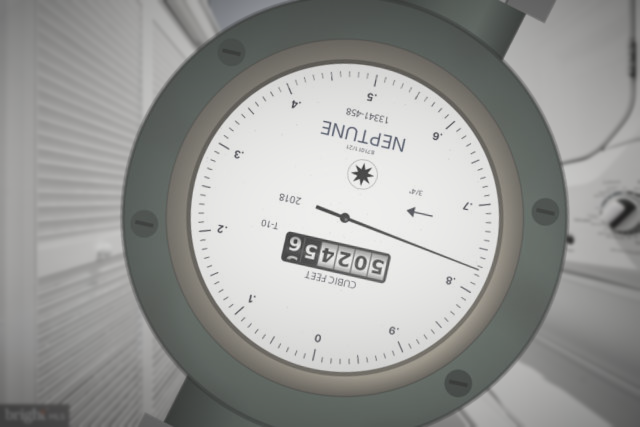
502455.77 ft³
